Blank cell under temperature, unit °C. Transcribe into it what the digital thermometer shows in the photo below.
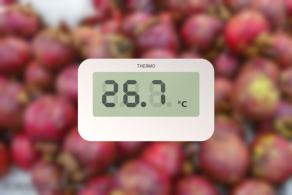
26.7 °C
